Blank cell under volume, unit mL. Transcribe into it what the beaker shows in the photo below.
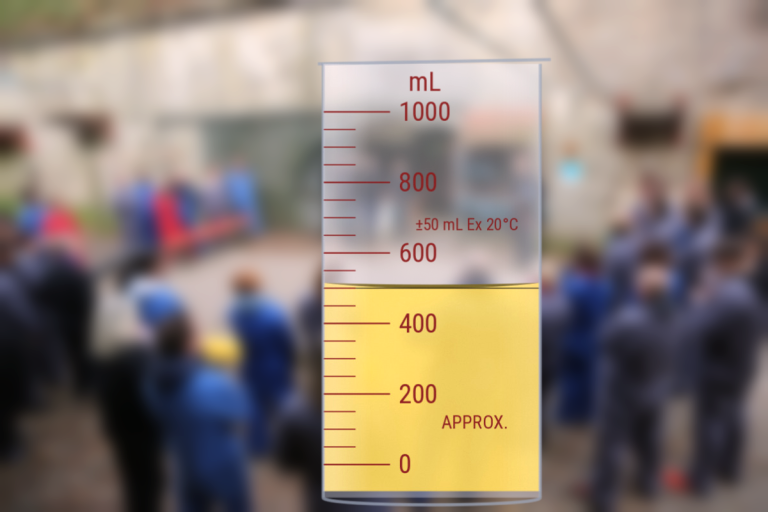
500 mL
